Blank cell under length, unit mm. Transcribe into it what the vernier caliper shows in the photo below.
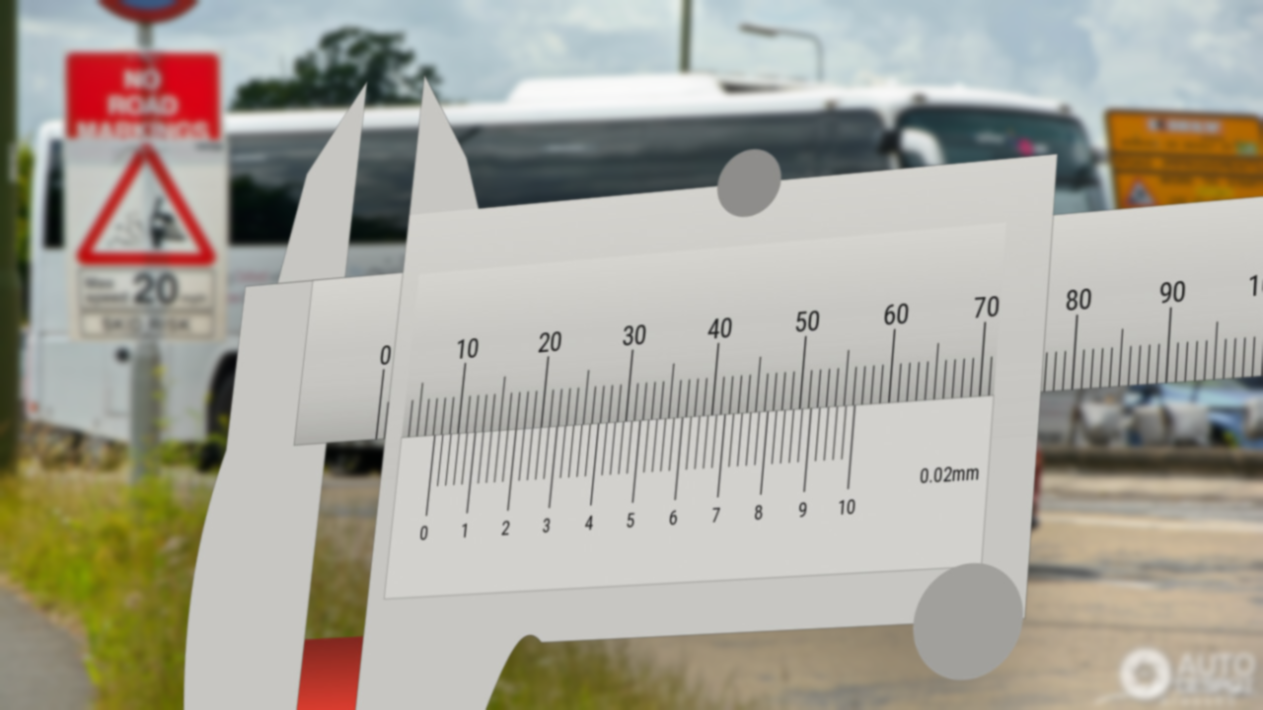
7.2 mm
